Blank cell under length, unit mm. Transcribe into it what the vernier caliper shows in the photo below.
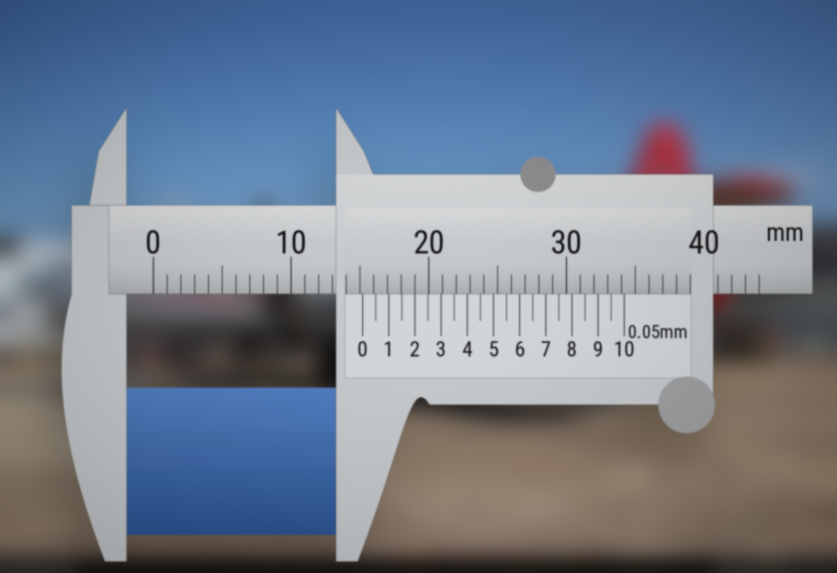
15.2 mm
